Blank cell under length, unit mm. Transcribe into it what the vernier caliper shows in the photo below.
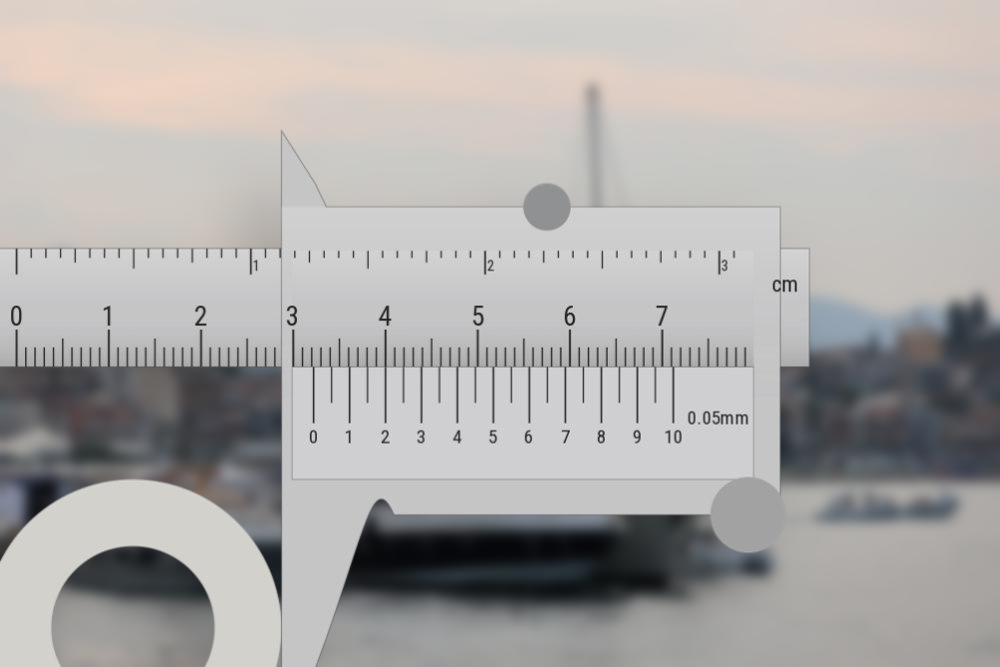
32.2 mm
